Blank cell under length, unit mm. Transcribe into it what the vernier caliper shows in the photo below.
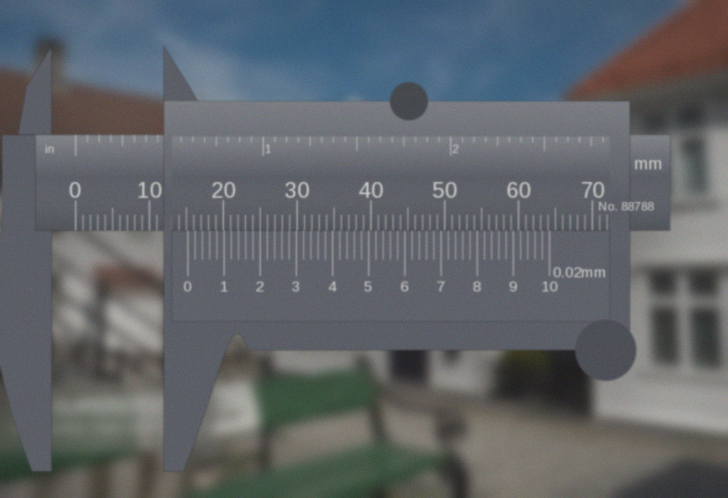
15.2 mm
